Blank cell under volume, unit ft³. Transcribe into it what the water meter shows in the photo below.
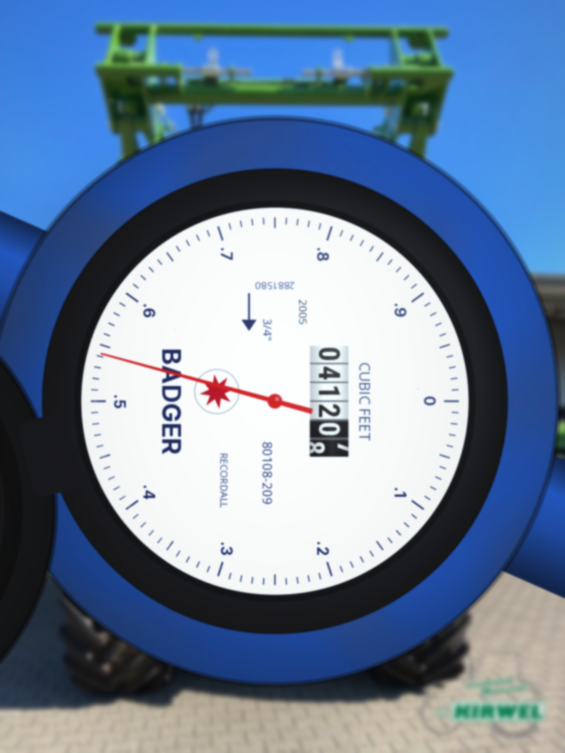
41207.54 ft³
